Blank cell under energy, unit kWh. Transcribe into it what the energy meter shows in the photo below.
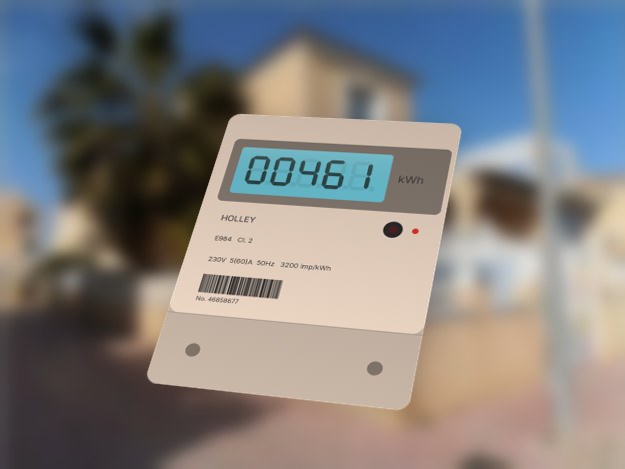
461 kWh
